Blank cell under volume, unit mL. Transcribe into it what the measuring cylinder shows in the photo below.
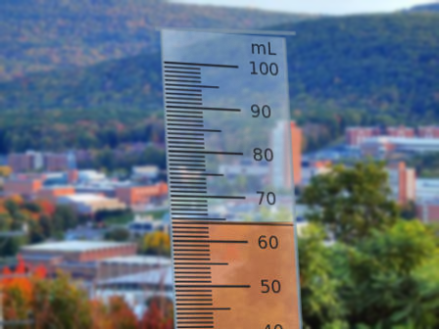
64 mL
